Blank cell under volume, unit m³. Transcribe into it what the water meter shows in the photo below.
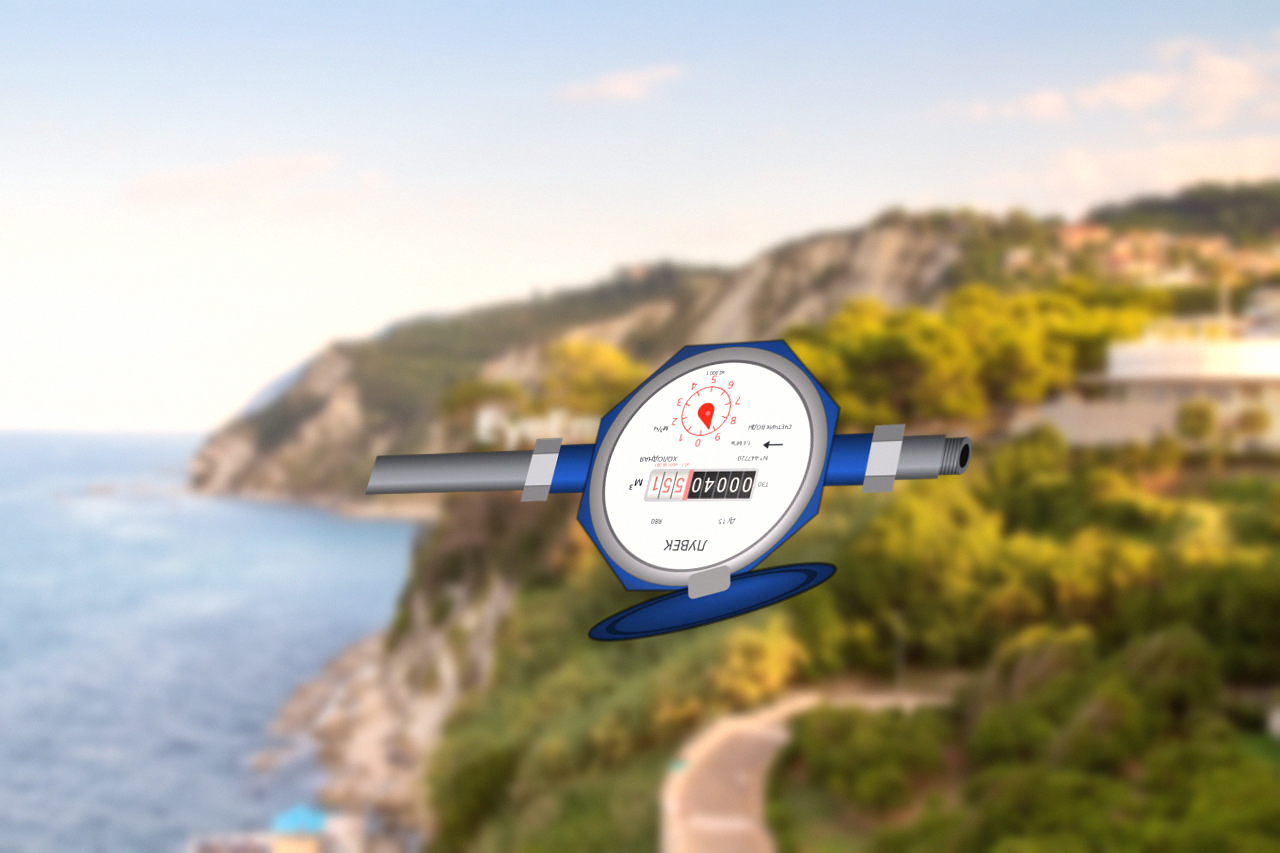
40.5509 m³
